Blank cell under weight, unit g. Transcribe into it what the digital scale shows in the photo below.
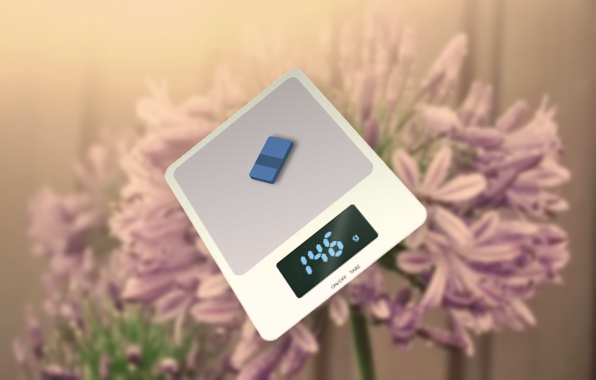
146 g
